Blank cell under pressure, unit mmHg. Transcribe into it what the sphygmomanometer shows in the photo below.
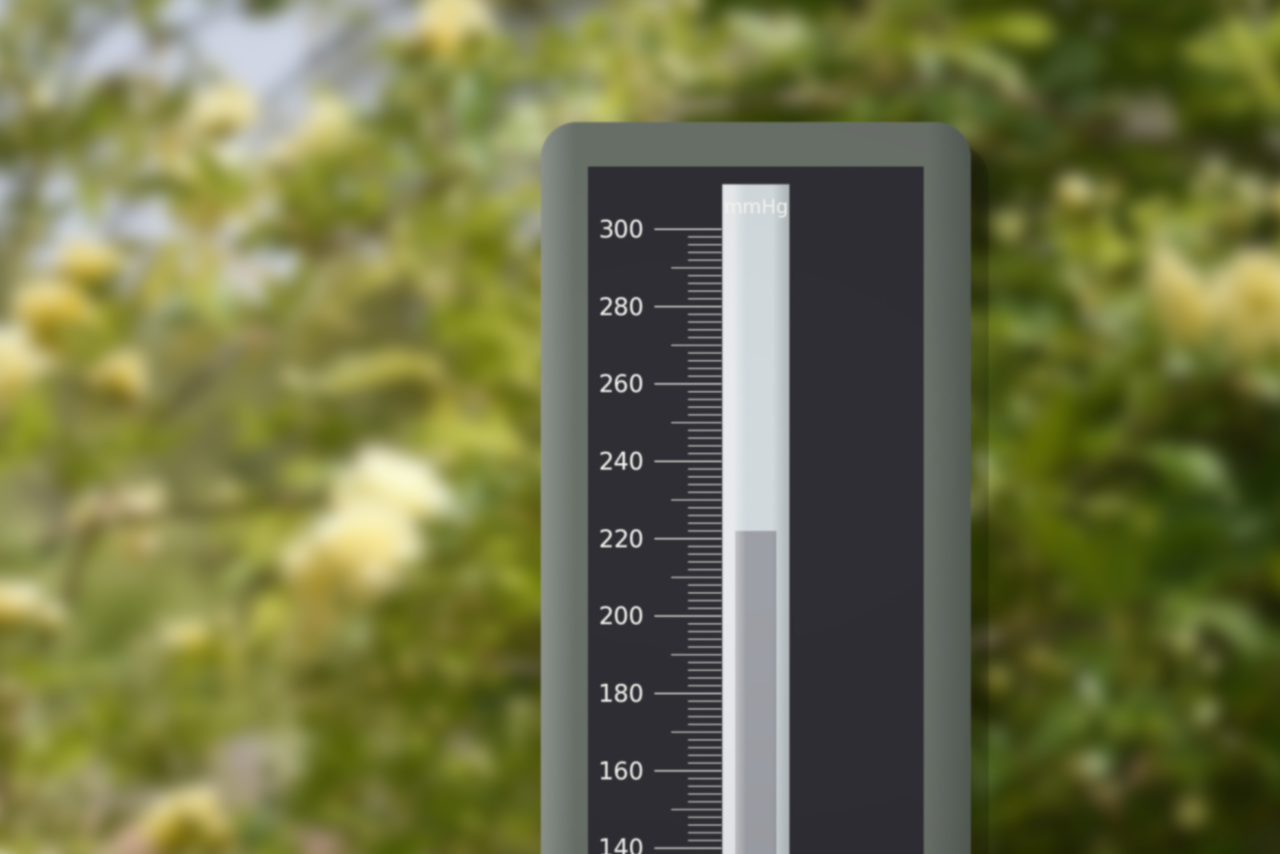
222 mmHg
